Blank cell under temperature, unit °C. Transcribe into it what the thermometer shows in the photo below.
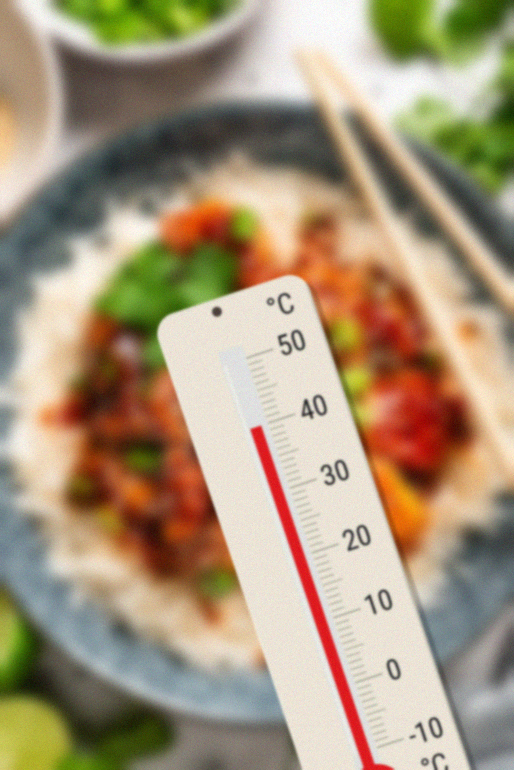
40 °C
